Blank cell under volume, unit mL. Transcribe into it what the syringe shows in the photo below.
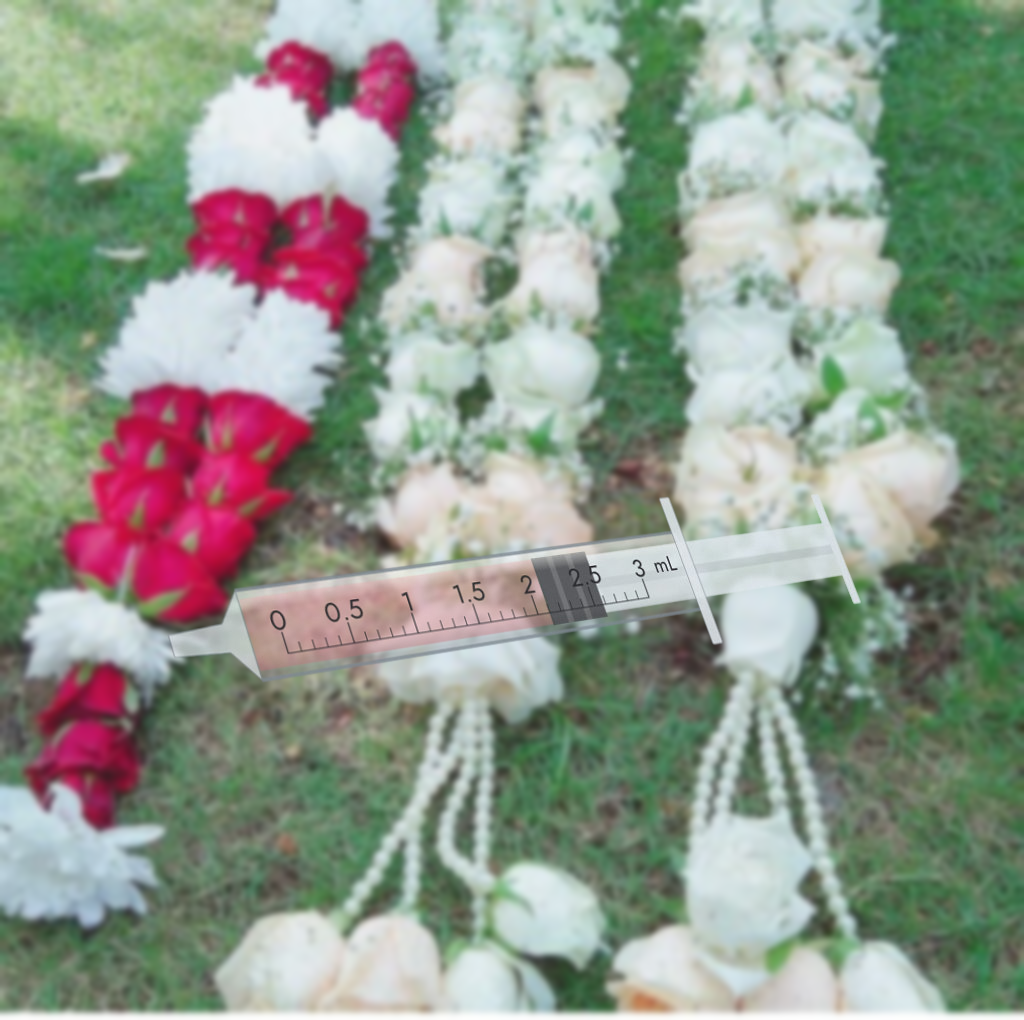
2.1 mL
